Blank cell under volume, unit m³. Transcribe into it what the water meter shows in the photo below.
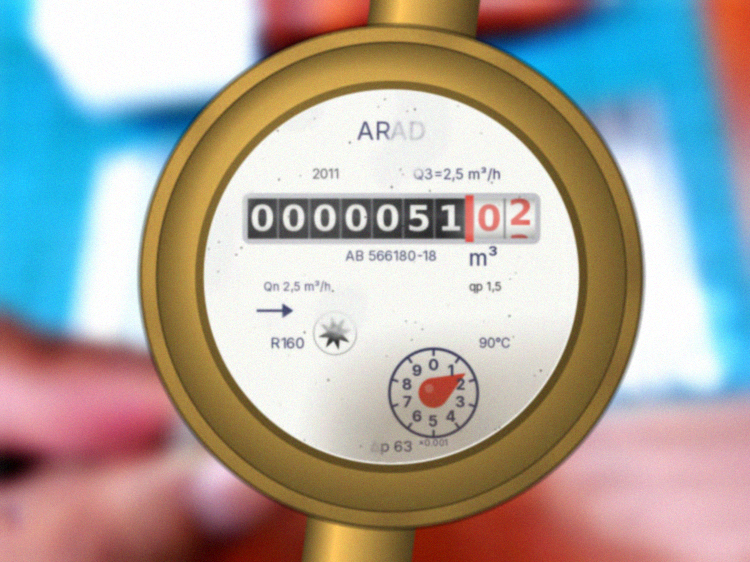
51.021 m³
